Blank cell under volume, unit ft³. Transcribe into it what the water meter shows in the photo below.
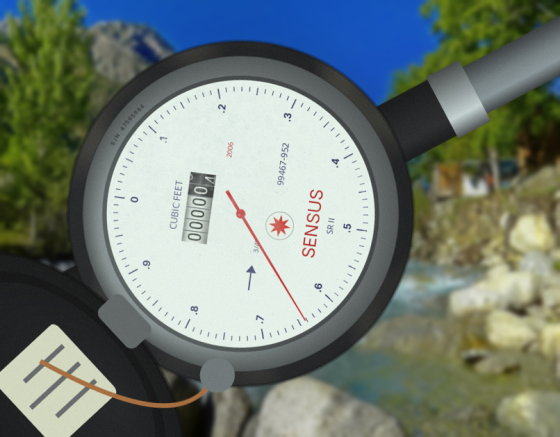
3.64 ft³
